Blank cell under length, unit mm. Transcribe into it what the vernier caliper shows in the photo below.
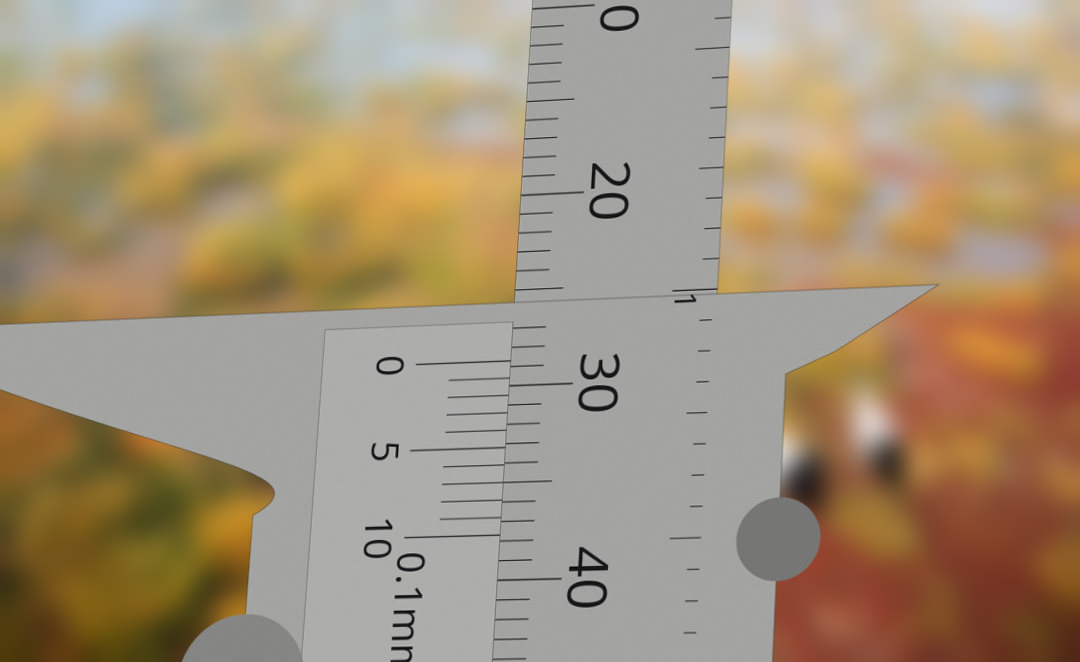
28.7 mm
